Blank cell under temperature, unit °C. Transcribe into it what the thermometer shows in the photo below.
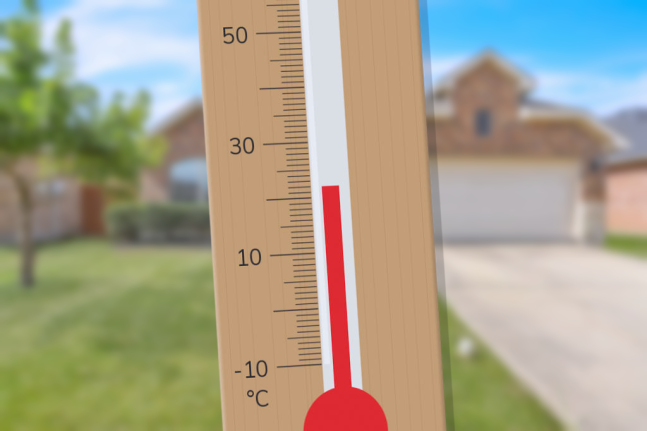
22 °C
